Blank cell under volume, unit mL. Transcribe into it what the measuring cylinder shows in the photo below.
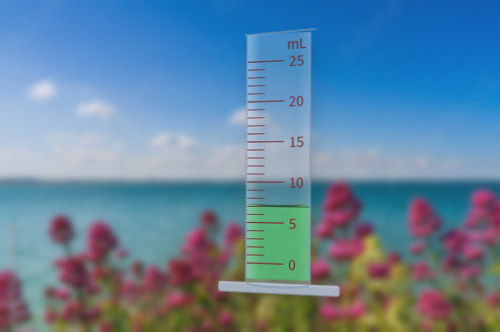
7 mL
